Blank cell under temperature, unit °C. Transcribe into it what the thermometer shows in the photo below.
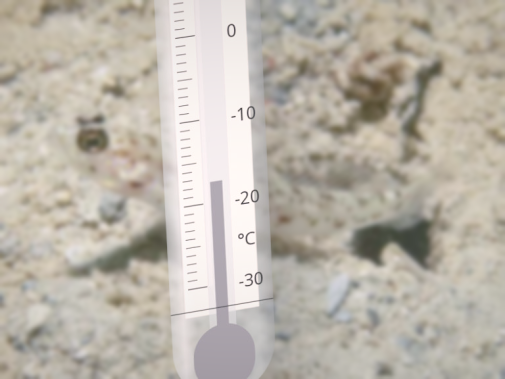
-17.5 °C
